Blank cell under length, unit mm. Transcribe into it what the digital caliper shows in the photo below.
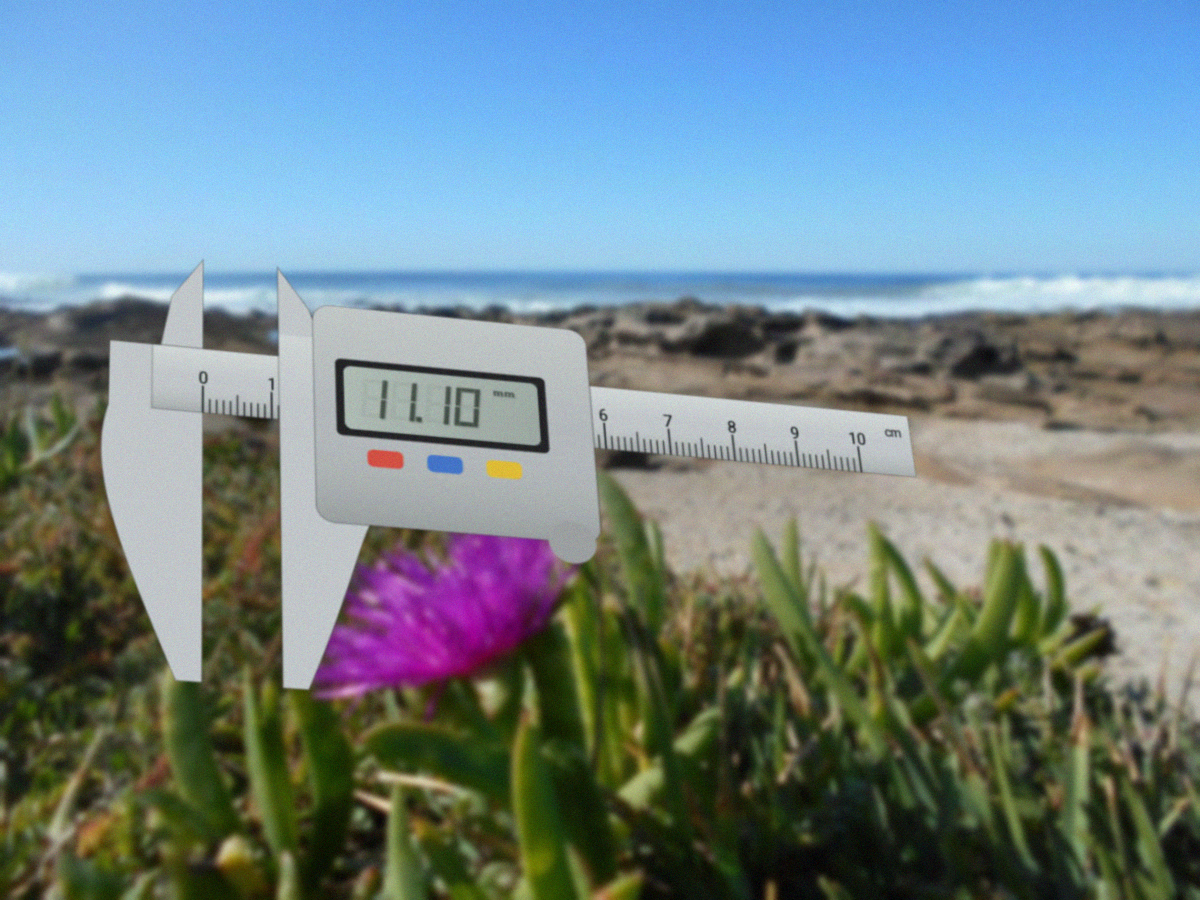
11.10 mm
